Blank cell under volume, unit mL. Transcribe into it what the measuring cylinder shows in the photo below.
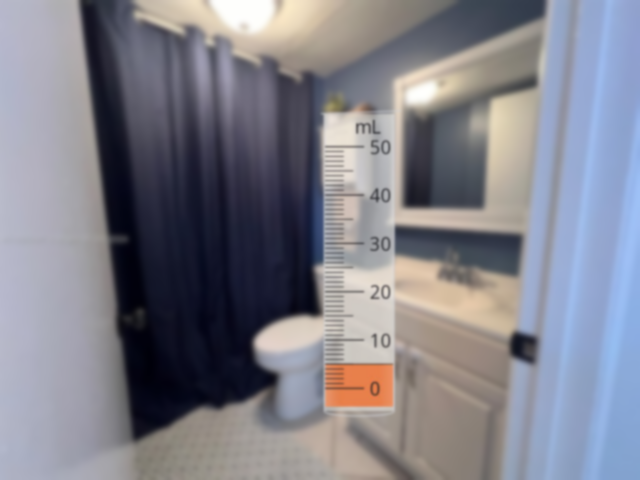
5 mL
